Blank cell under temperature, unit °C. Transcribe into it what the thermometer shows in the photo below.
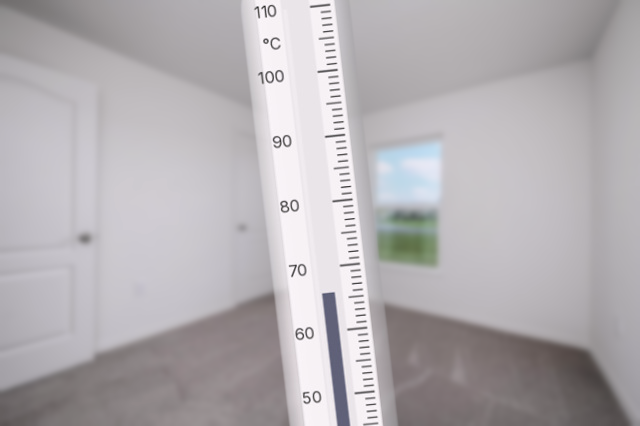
66 °C
